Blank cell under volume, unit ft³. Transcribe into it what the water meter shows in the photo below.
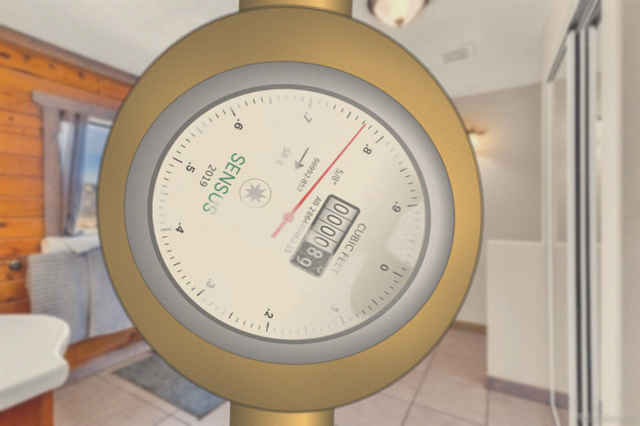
88.77 ft³
